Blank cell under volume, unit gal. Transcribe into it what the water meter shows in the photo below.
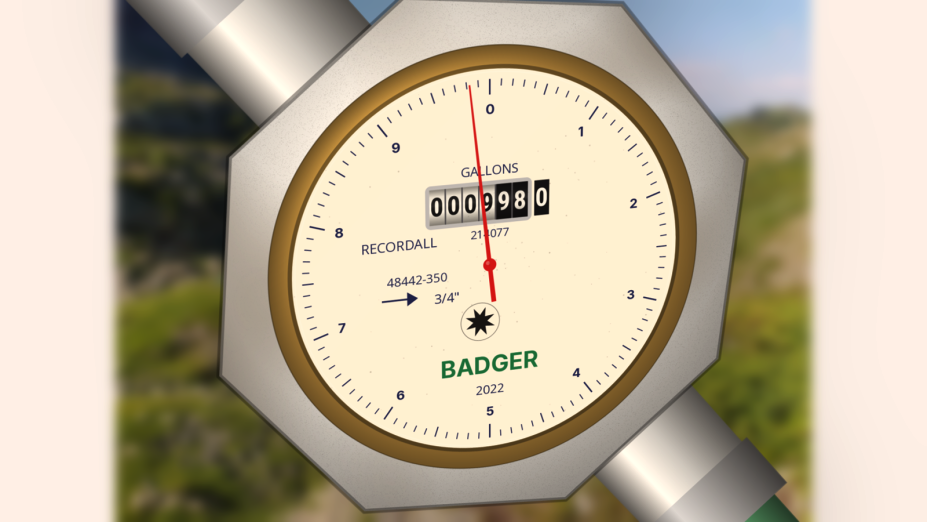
9979.8 gal
